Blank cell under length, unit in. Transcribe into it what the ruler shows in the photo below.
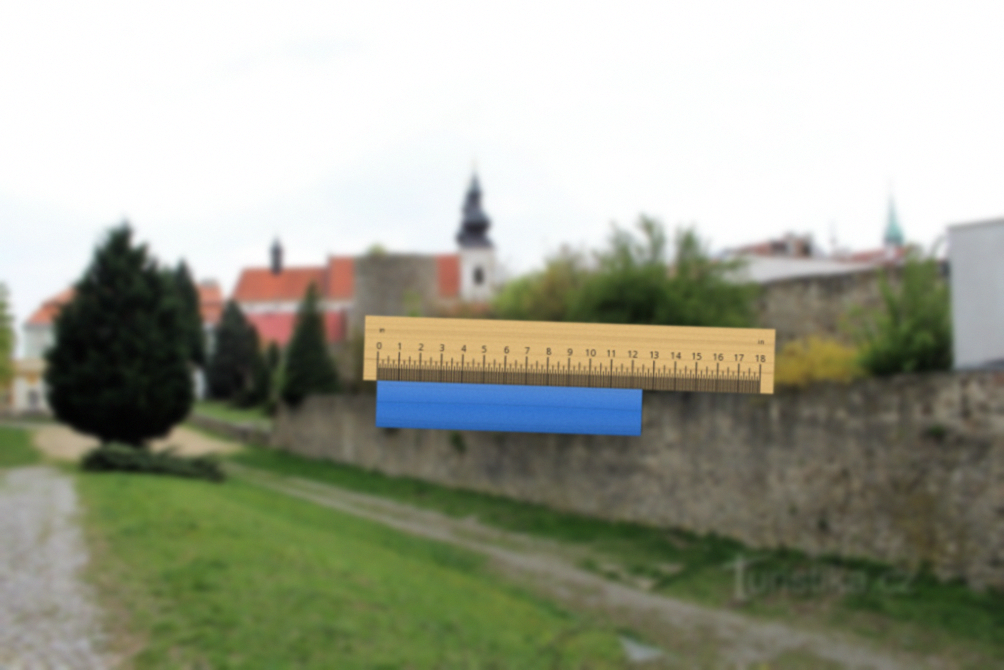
12.5 in
